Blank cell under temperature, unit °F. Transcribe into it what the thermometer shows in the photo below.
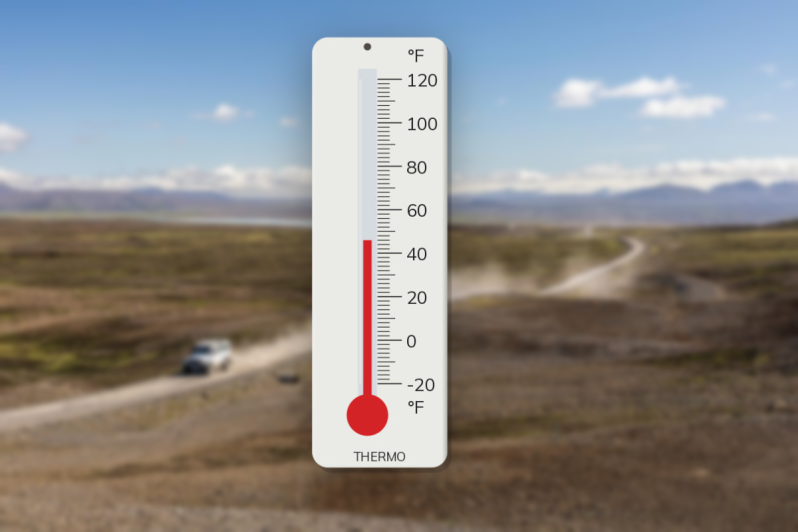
46 °F
